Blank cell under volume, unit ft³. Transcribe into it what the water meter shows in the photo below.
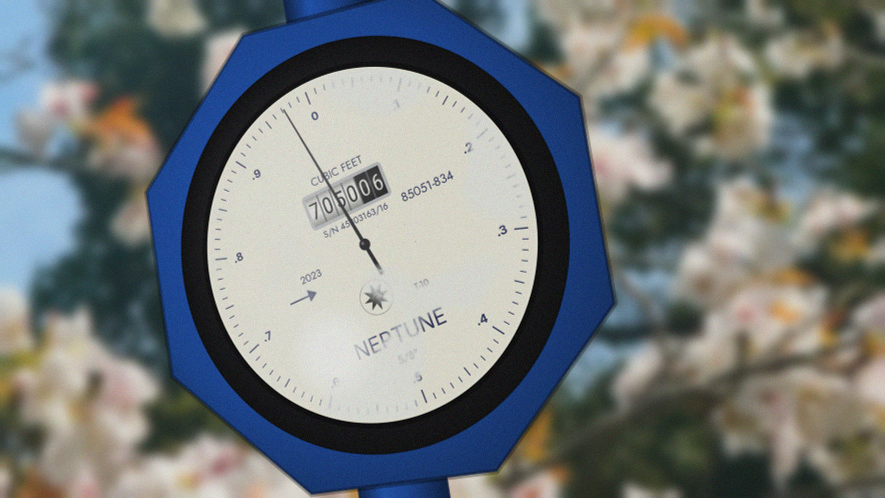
705005.97 ft³
